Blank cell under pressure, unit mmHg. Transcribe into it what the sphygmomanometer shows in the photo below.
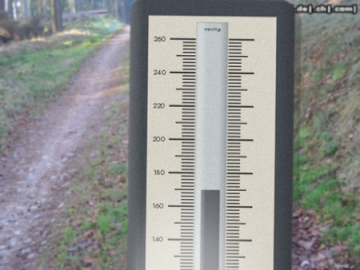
170 mmHg
